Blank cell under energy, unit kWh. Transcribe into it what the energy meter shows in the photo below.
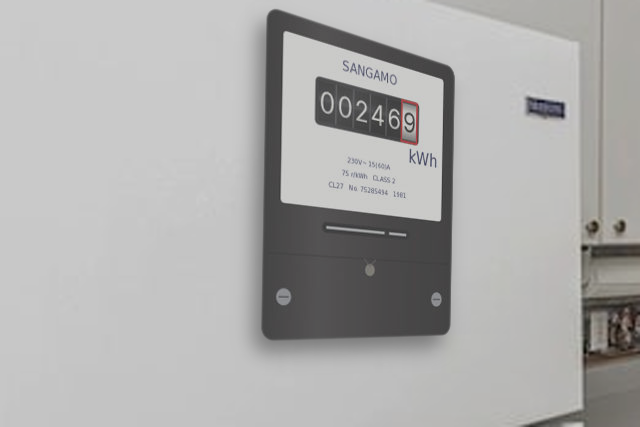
246.9 kWh
